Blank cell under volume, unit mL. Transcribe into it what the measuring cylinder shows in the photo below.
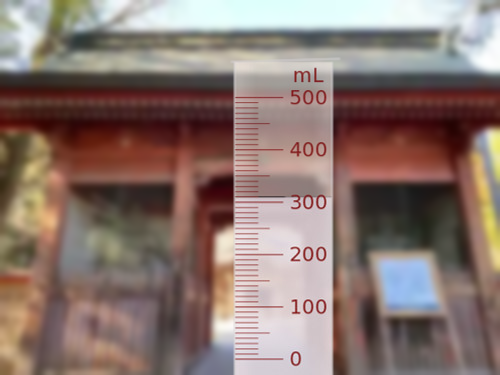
310 mL
